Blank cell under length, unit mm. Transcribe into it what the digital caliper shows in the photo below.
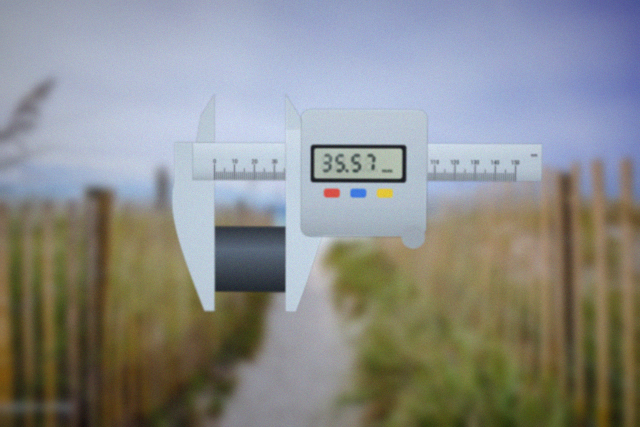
35.57 mm
